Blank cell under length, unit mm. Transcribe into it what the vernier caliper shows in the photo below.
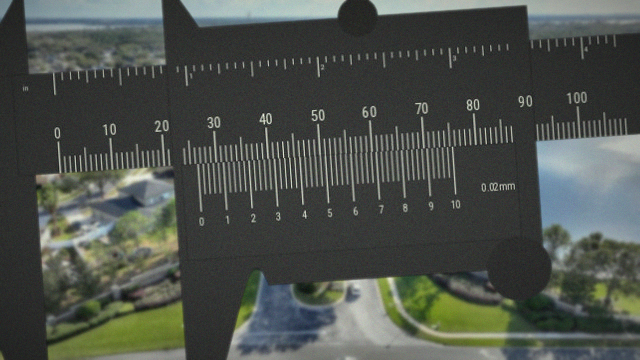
26.5 mm
